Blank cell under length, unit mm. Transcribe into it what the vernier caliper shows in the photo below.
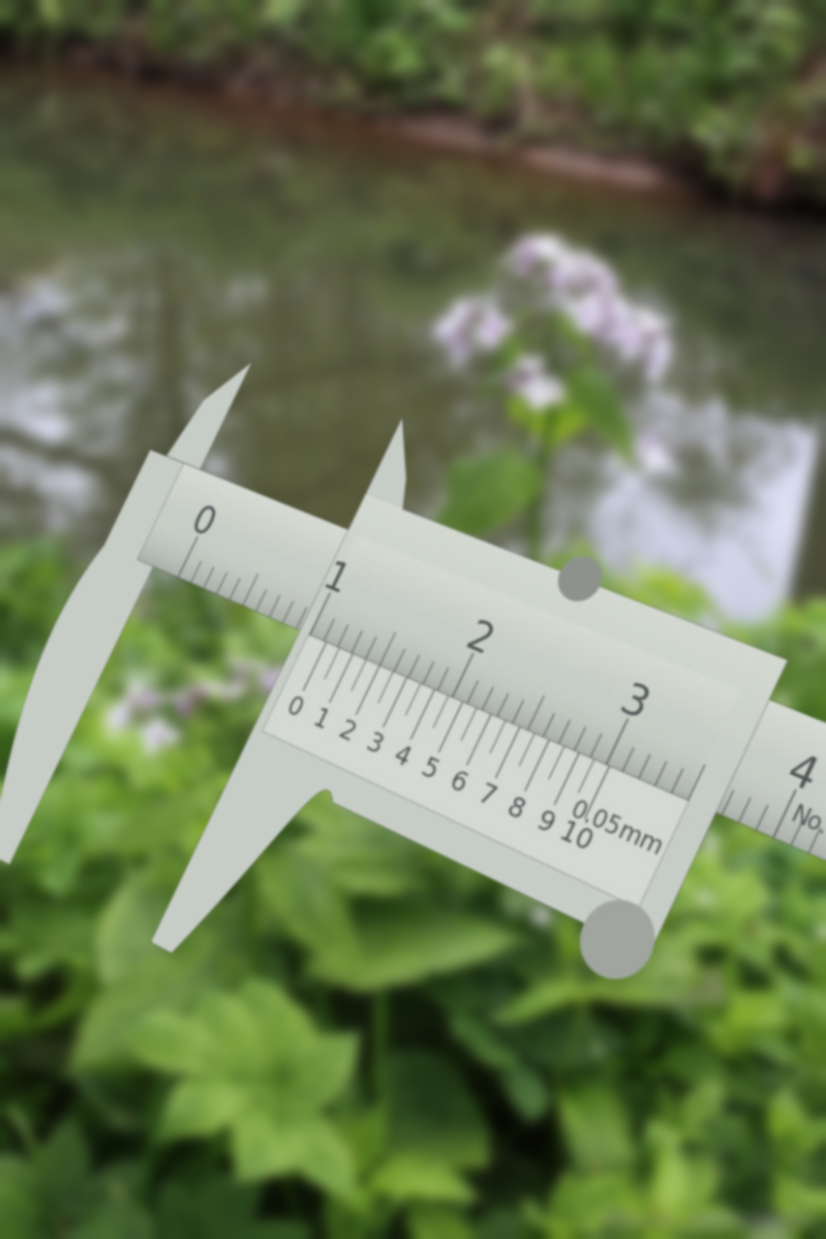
11.2 mm
